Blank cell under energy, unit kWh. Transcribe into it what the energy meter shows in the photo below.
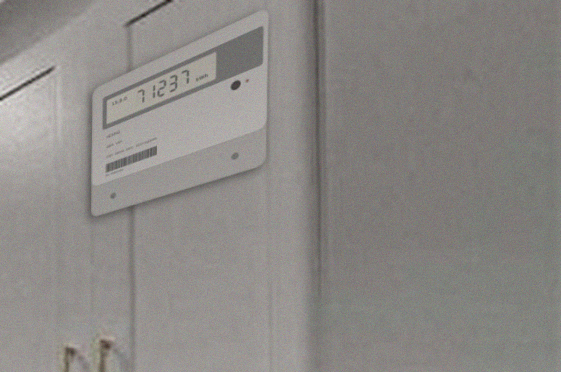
71237 kWh
